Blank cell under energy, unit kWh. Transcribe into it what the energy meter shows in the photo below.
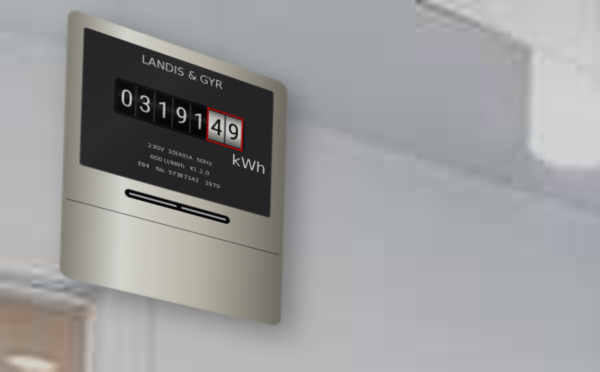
3191.49 kWh
